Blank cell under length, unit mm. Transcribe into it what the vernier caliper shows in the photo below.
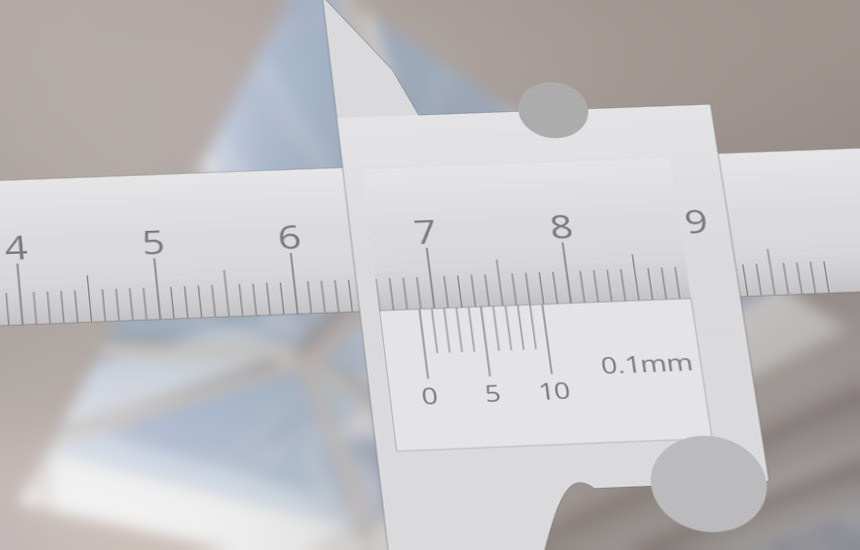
68.9 mm
